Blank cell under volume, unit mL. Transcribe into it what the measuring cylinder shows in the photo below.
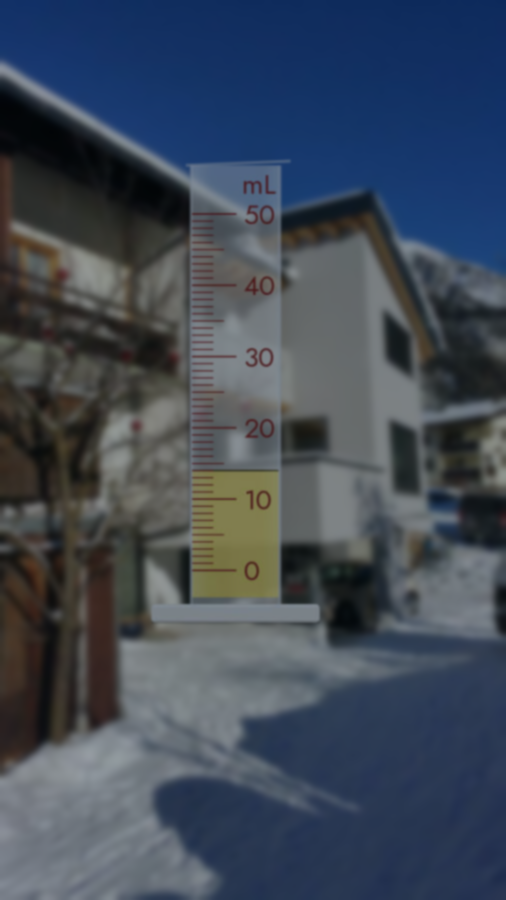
14 mL
